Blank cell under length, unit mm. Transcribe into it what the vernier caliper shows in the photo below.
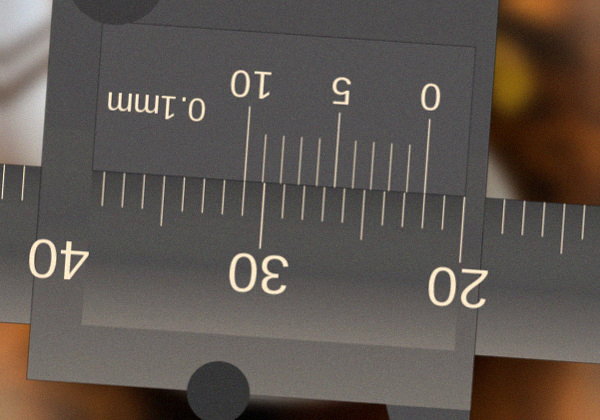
22.0 mm
